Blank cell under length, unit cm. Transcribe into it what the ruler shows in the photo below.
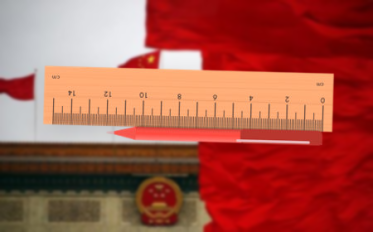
12 cm
